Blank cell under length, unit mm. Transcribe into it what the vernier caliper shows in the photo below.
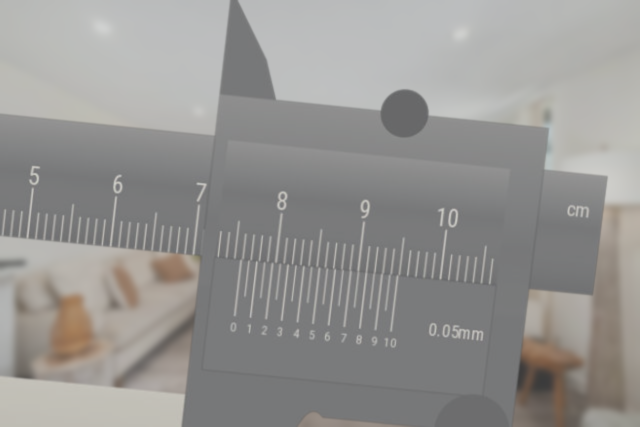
75.8 mm
